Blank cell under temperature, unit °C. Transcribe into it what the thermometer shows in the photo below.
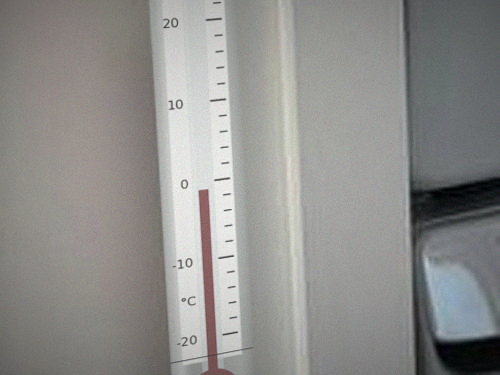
-1 °C
